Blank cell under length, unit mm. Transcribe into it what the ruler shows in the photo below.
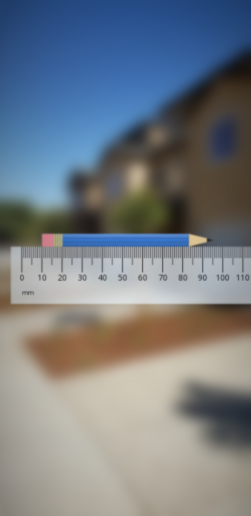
85 mm
